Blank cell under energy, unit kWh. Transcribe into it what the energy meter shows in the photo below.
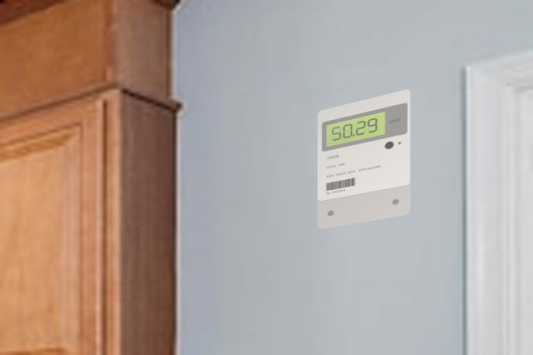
50.29 kWh
